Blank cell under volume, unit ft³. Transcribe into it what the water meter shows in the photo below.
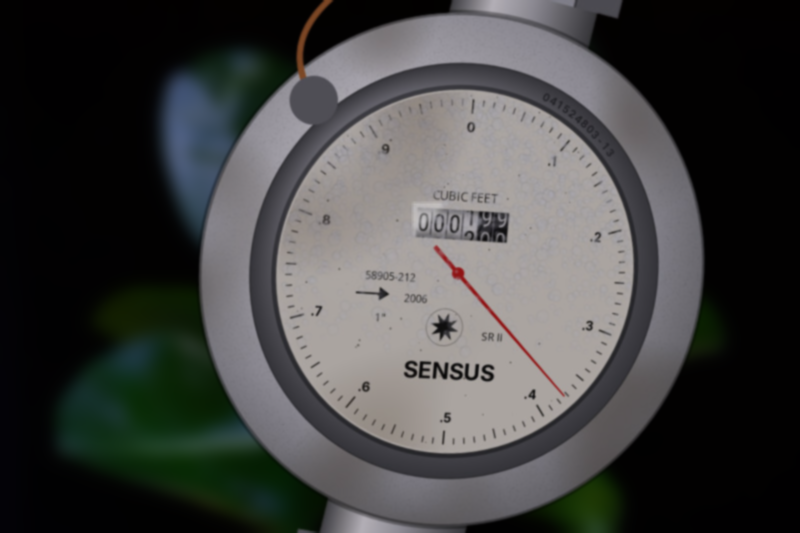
199.37 ft³
